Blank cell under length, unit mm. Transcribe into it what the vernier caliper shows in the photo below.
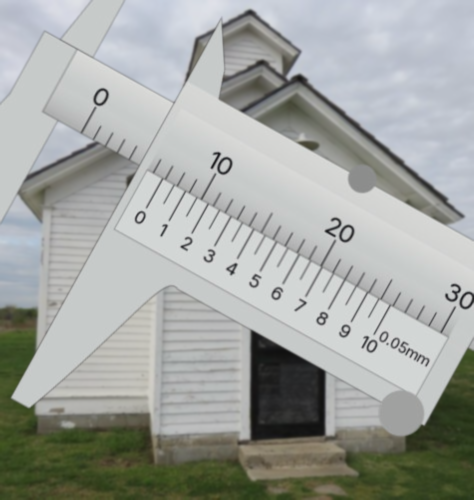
6.8 mm
